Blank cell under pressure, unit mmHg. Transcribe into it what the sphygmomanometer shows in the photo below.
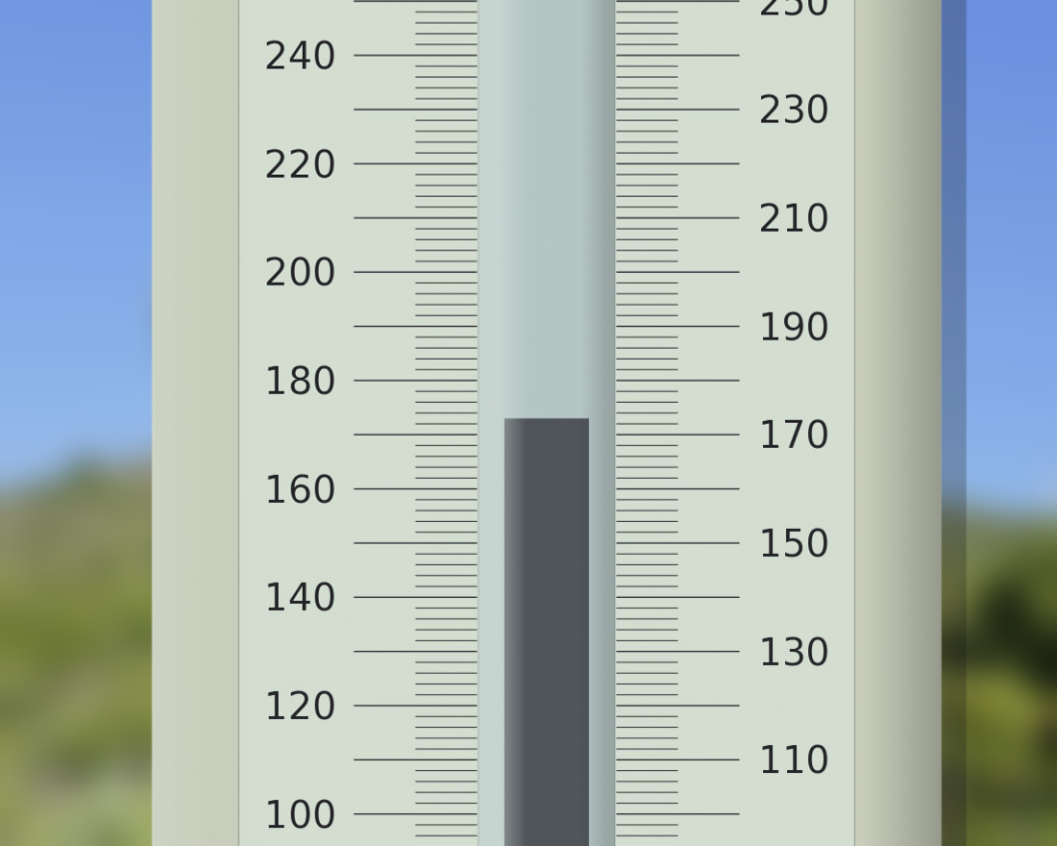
173 mmHg
